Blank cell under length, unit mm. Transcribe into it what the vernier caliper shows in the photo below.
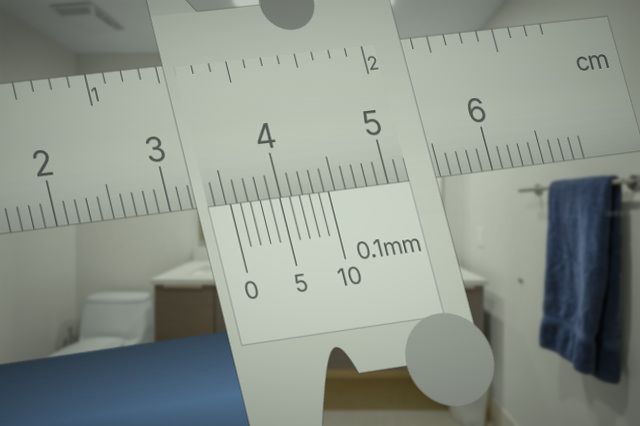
35.4 mm
